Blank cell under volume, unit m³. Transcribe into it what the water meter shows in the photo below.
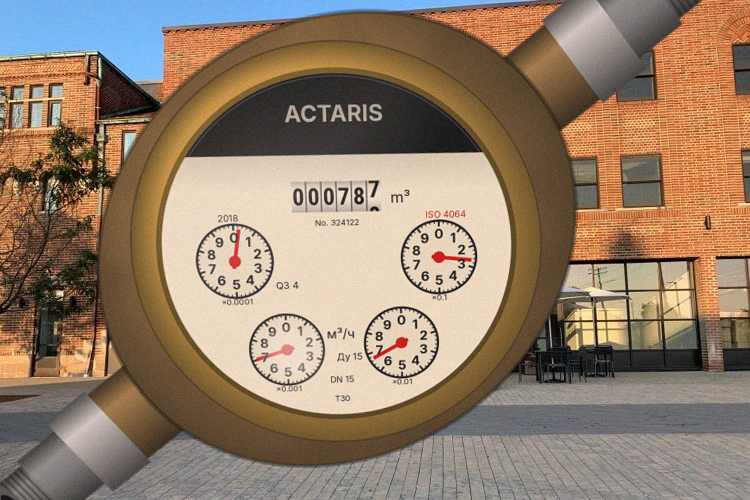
787.2670 m³
